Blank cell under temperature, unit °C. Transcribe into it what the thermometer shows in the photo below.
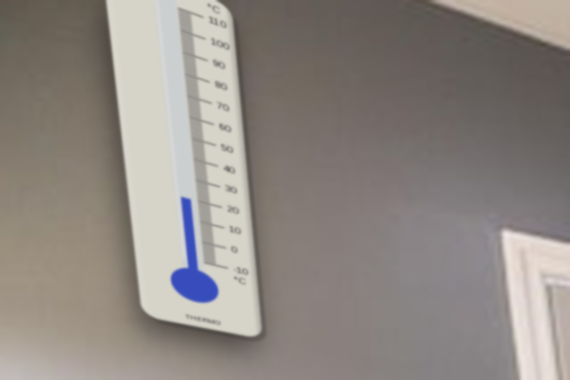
20 °C
